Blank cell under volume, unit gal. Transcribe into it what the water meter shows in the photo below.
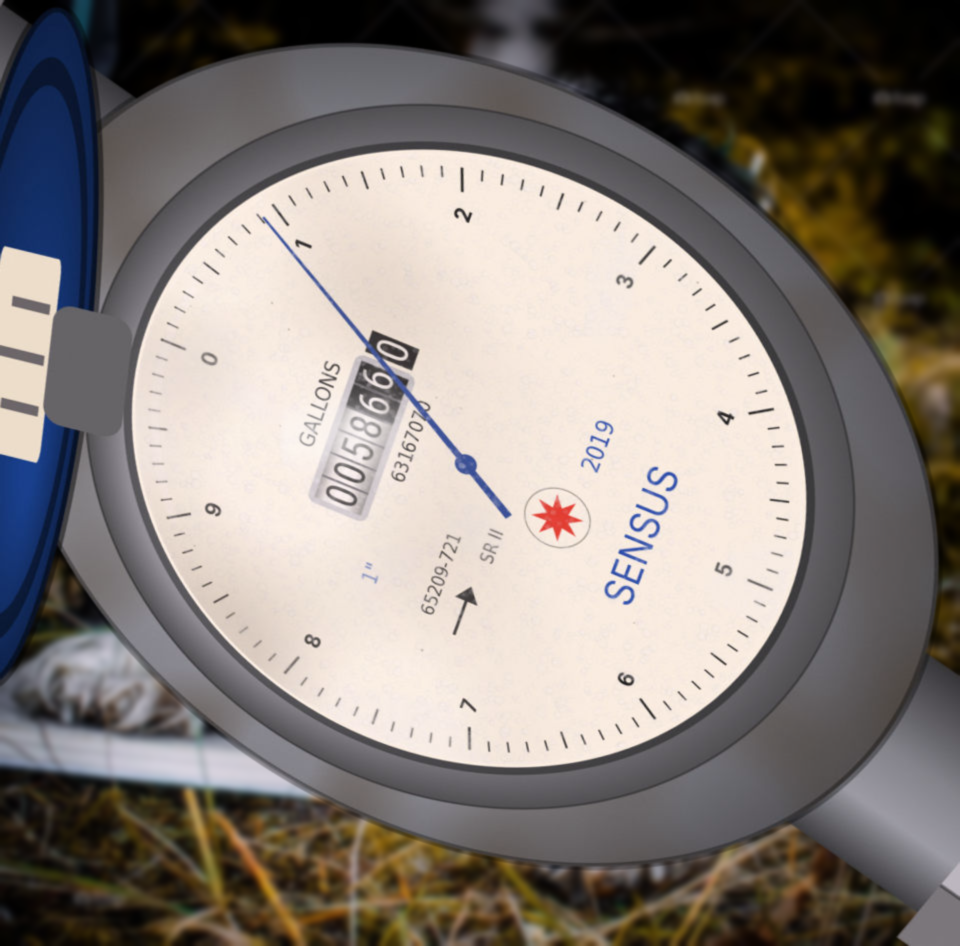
58660.9 gal
